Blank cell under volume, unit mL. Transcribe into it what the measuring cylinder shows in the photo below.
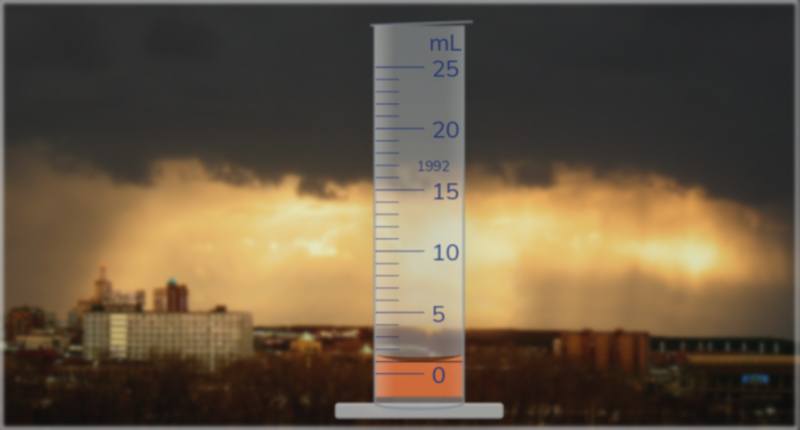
1 mL
